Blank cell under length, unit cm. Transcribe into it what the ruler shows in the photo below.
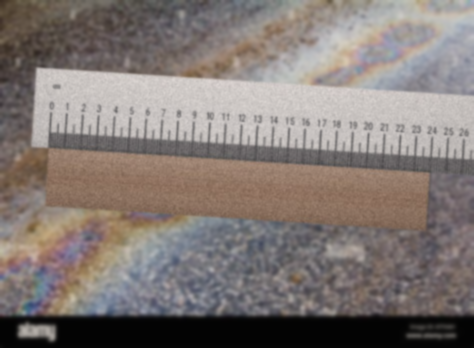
24 cm
